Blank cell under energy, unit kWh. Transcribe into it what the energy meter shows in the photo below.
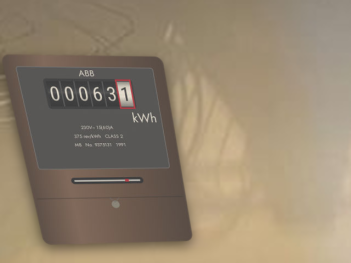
63.1 kWh
